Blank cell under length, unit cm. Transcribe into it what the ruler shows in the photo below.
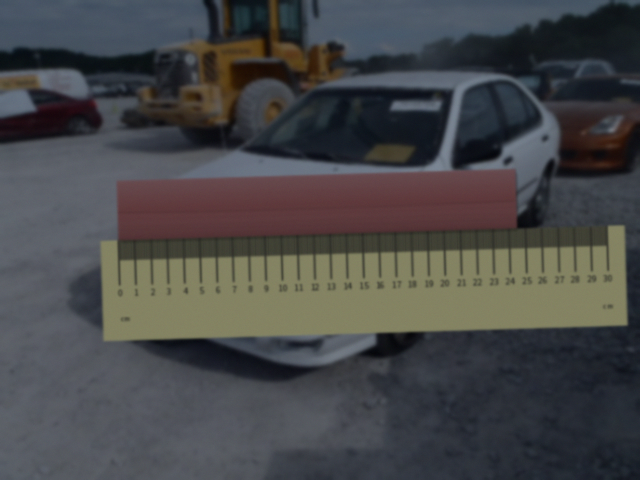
24.5 cm
